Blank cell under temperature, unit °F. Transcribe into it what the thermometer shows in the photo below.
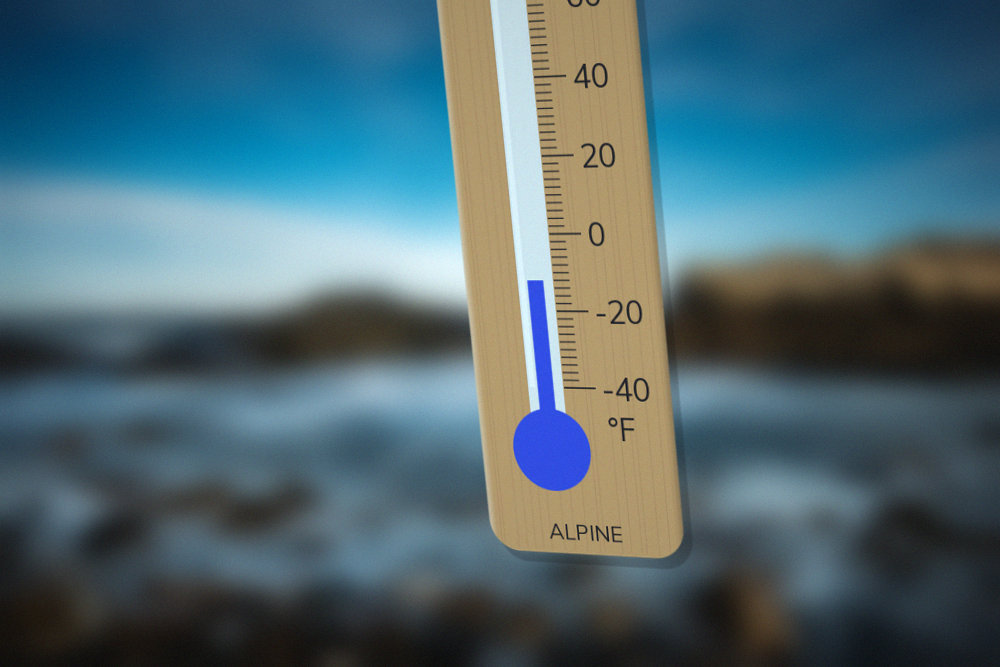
-12 °F
